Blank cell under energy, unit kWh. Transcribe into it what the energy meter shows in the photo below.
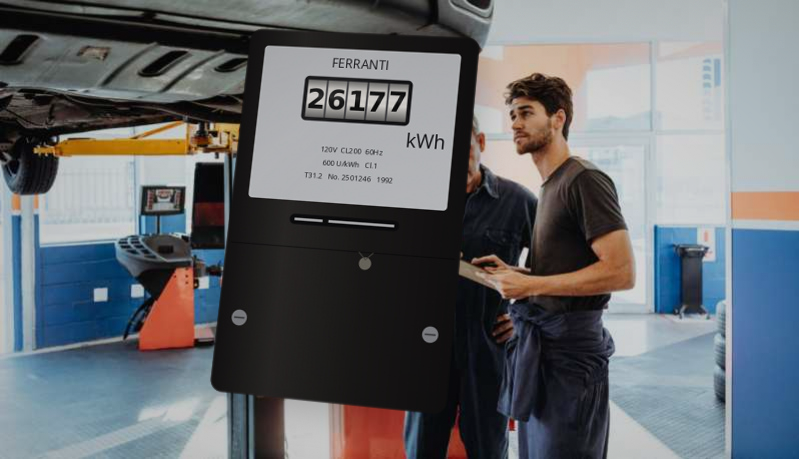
26177 kWh
